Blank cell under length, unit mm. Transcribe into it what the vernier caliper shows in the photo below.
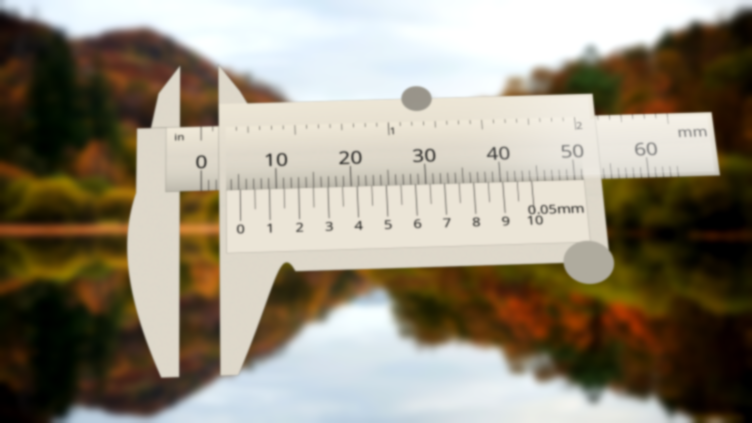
5.2 mm
